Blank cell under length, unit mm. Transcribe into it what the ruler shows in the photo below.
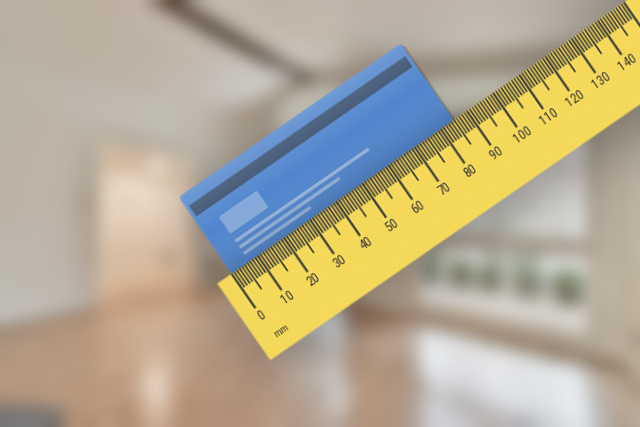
85 mm
